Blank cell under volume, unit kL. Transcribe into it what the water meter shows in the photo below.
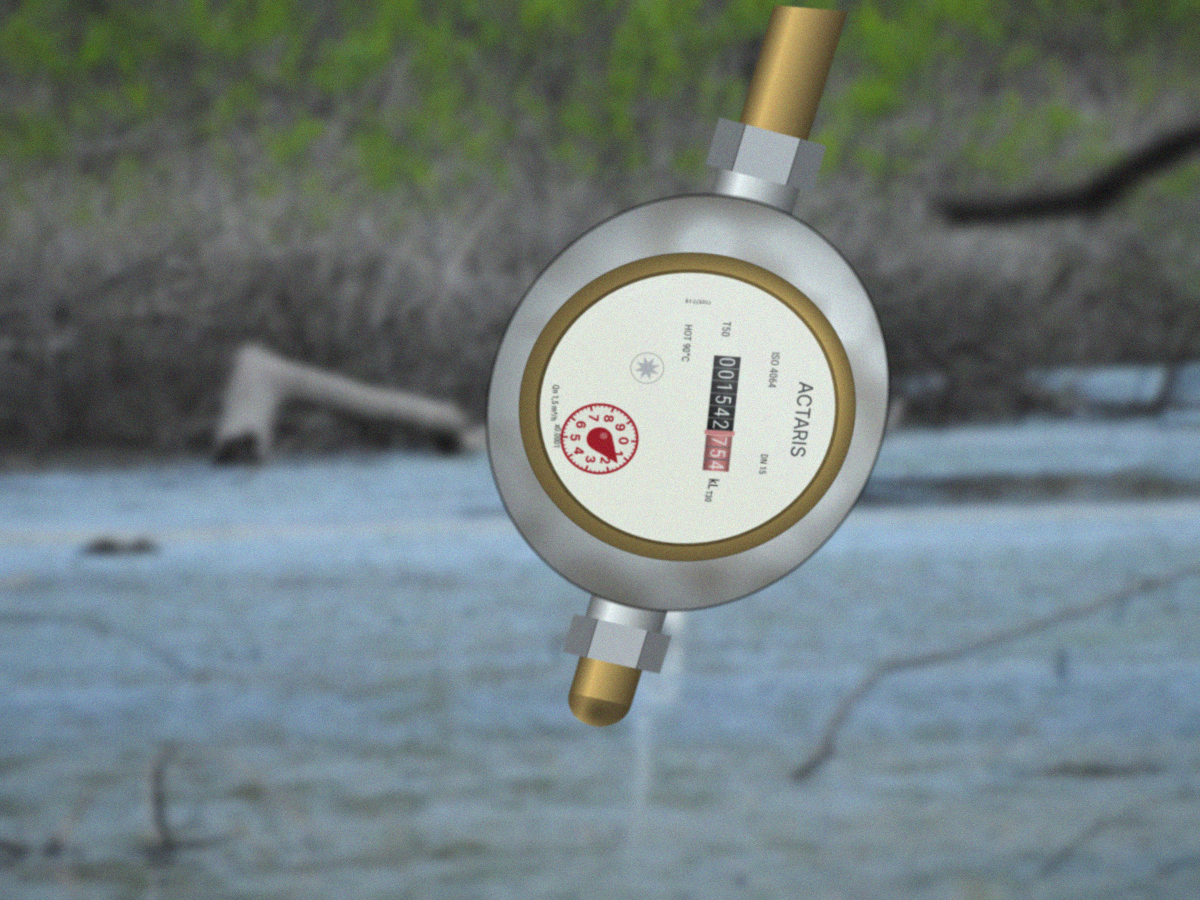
1542.7541 kL
